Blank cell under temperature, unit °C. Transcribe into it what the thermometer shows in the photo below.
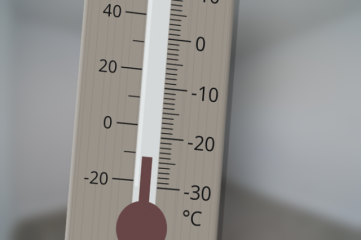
-24 °C
